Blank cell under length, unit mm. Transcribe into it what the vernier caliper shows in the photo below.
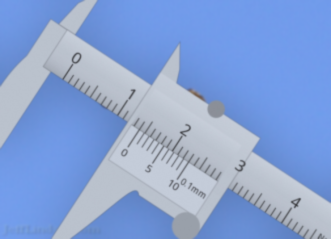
14.0 mm
